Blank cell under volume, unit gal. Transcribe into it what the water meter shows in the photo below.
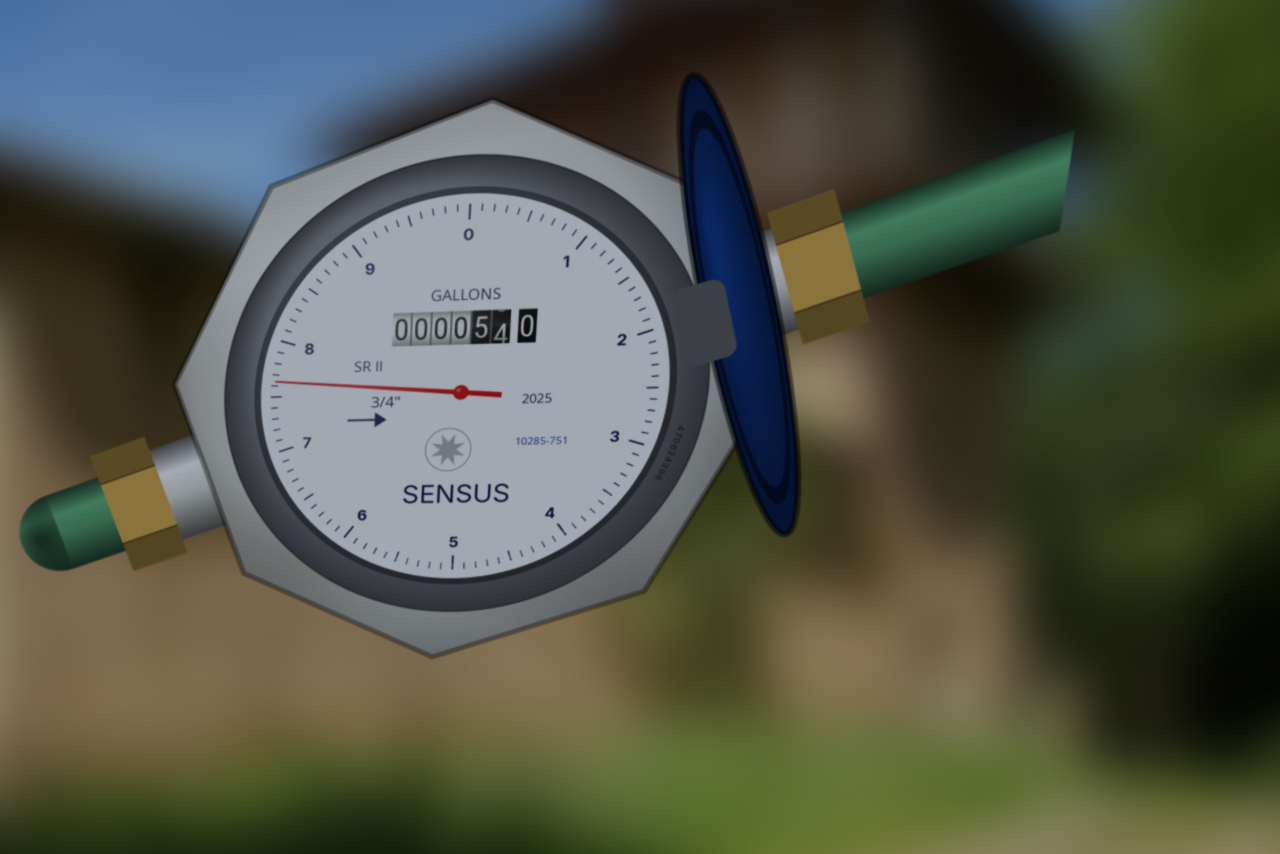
537.6 gal
